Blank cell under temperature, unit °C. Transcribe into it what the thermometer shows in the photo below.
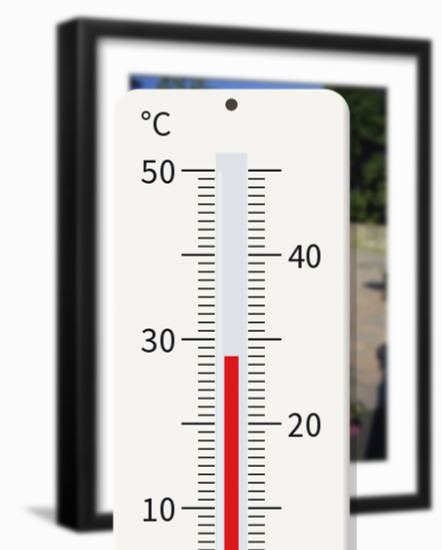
28 °C
